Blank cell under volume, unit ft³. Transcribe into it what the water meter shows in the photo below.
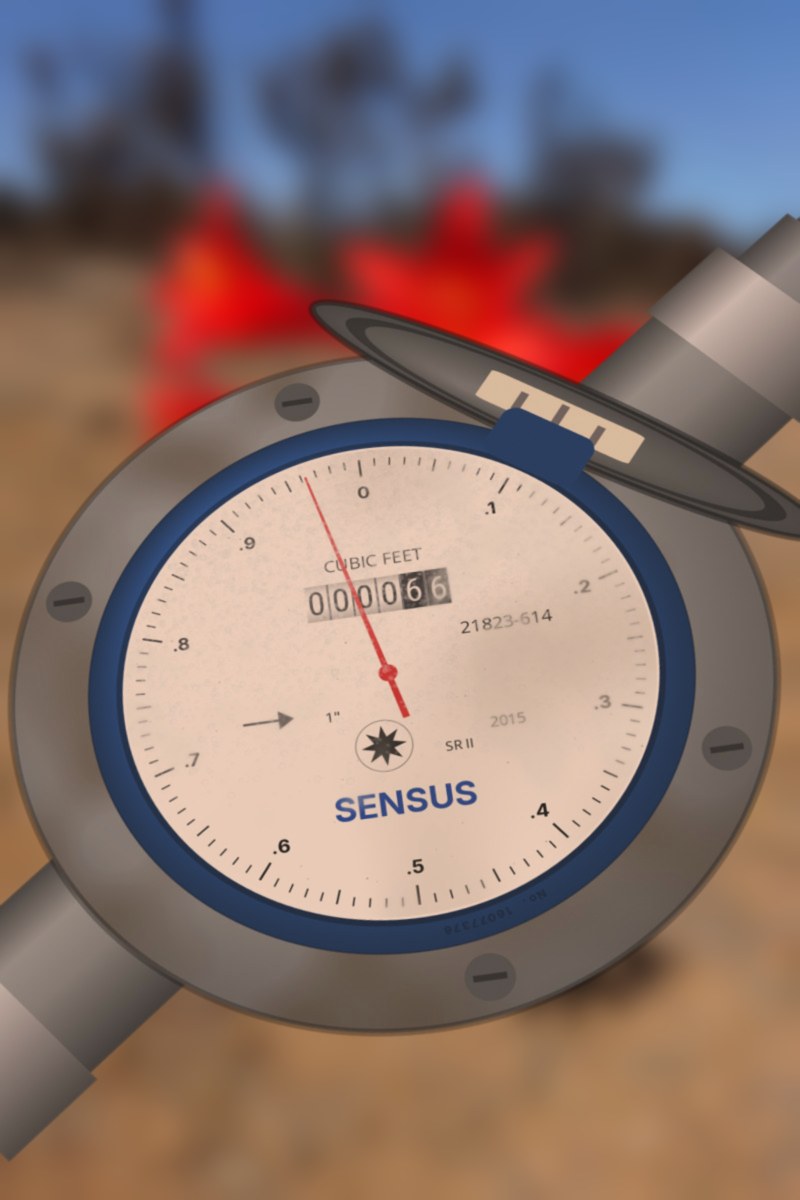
65.96 ft³
